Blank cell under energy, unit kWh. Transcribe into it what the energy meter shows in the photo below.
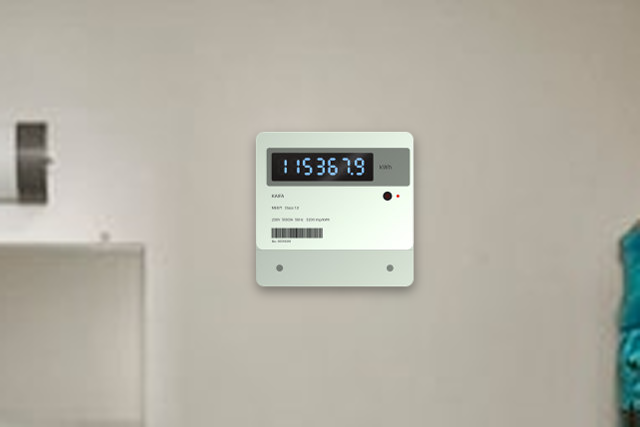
115367.9 kWh
